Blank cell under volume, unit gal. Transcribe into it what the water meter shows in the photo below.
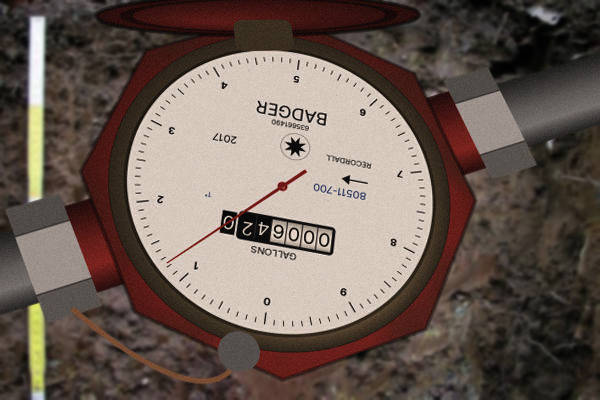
6421.2 gal
